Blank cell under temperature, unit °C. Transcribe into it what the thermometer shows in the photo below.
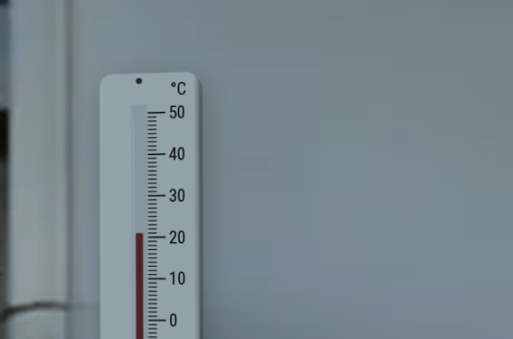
21 °C
